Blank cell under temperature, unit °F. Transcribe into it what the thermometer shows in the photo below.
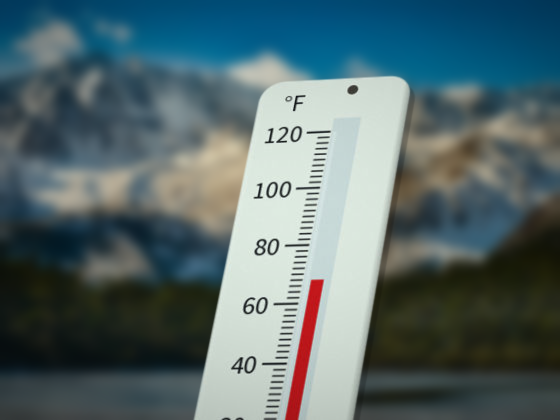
68 °F
